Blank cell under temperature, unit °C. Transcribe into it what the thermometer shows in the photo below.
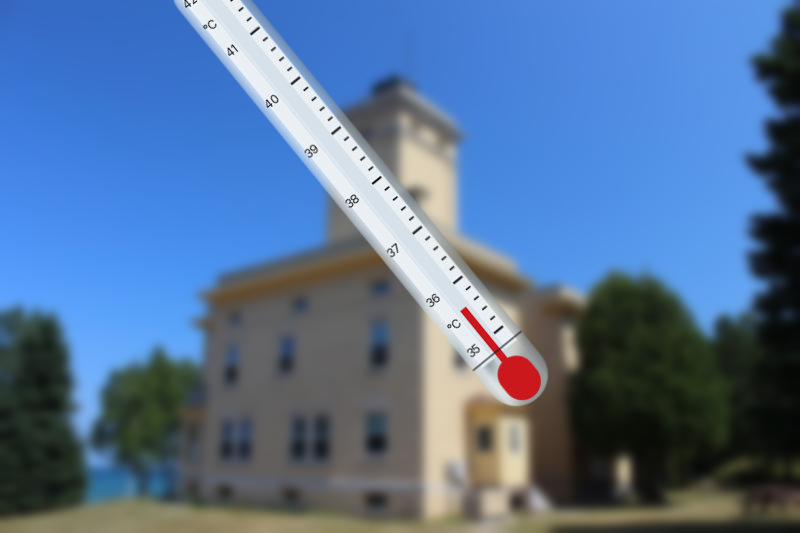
35.6 °C
